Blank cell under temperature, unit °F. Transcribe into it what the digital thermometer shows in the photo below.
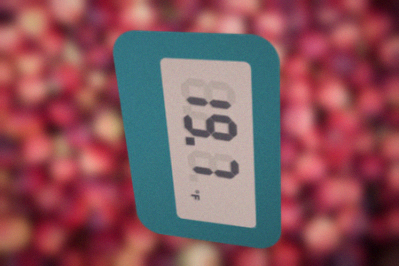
19.7 °F
